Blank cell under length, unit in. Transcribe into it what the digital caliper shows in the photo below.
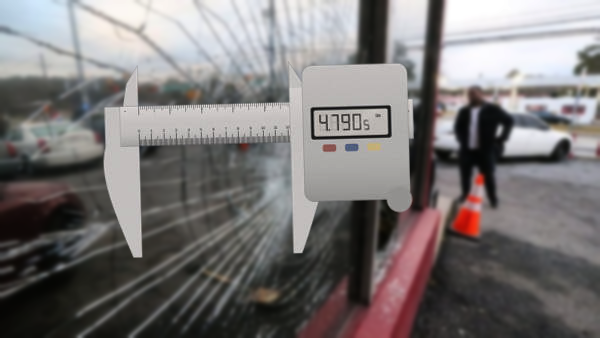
4.7905 in
